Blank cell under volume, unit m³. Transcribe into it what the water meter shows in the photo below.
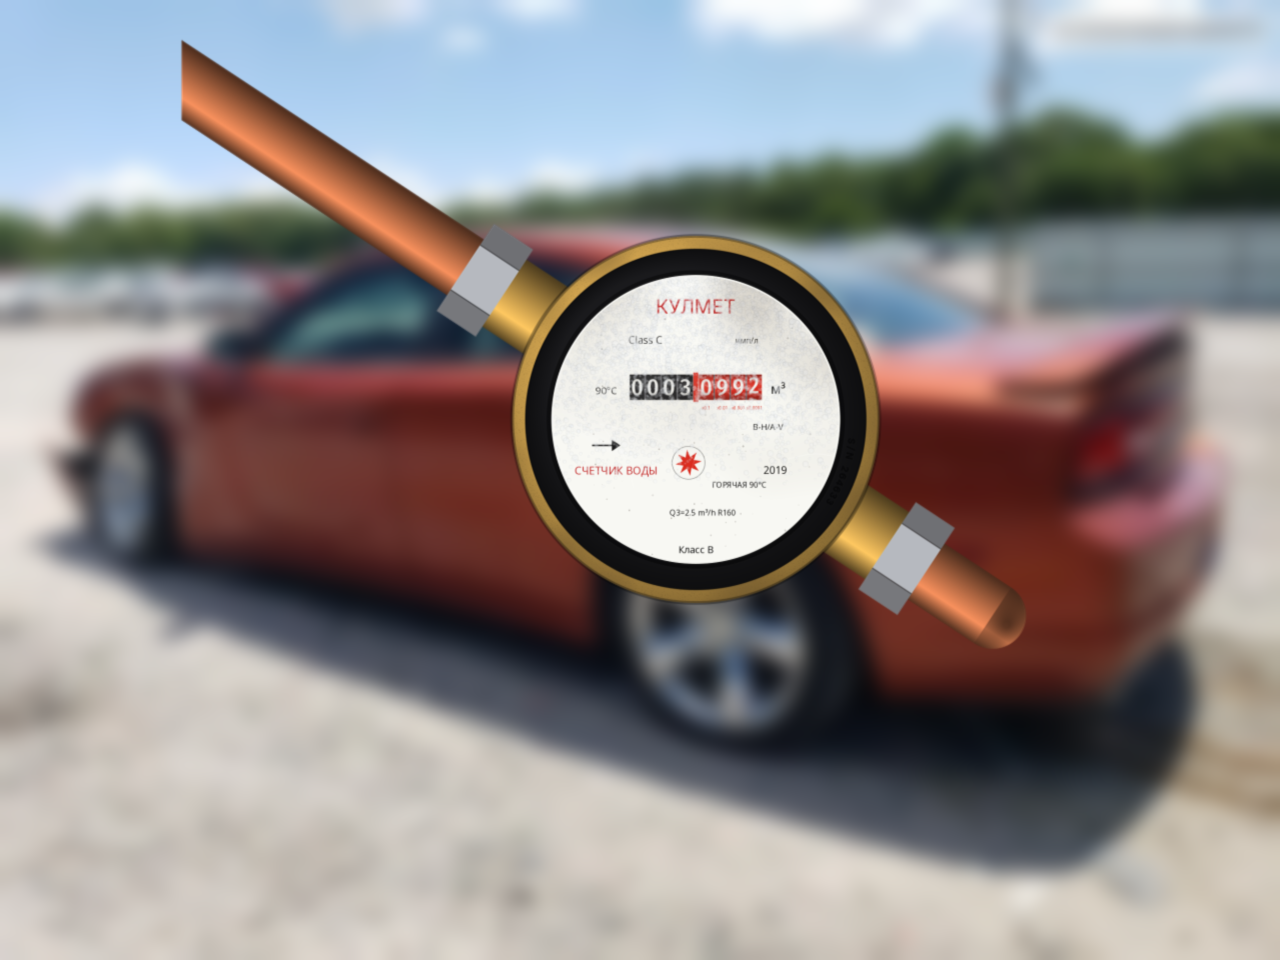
3.0992 m³
